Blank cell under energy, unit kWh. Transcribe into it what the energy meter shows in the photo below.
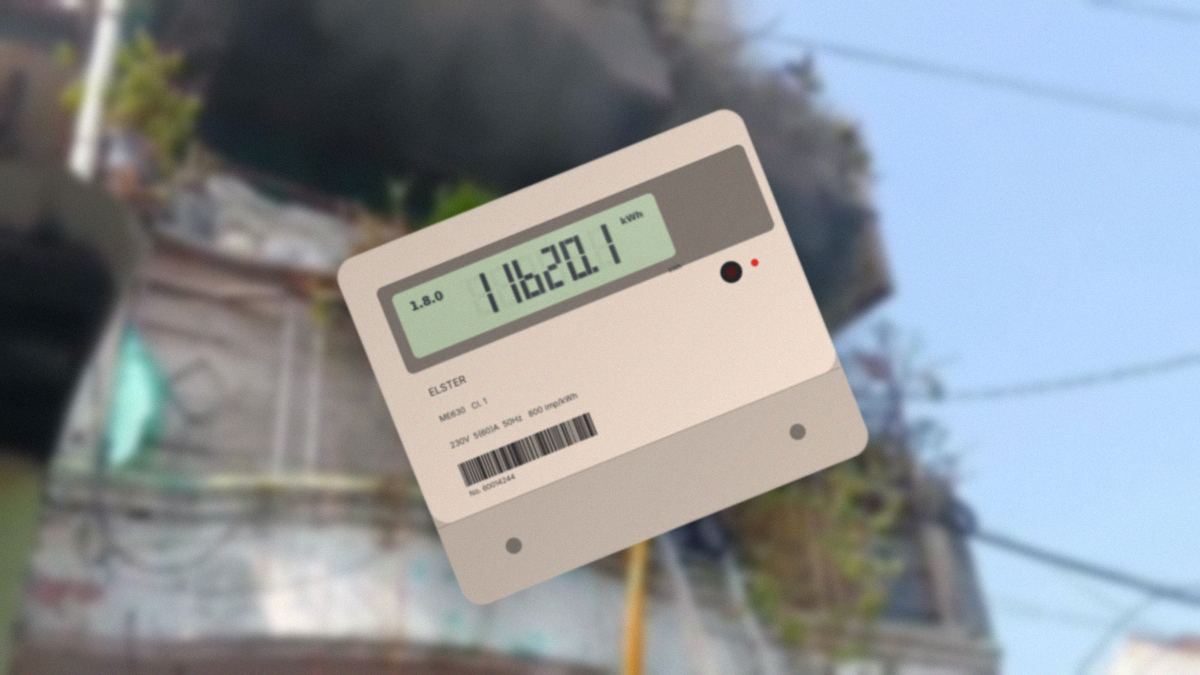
11620.1 kWh
